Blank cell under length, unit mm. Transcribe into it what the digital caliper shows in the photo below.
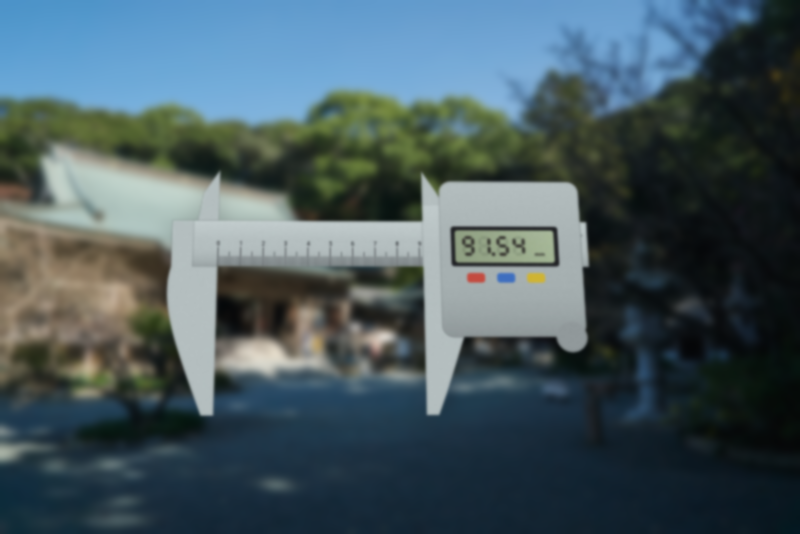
91.54 mm
